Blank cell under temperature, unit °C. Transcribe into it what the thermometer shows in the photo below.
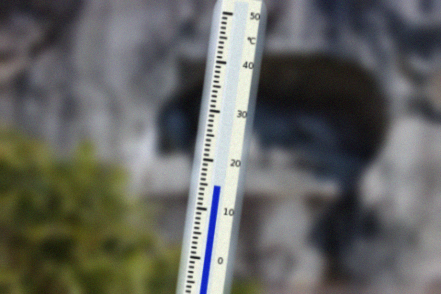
15 °C
